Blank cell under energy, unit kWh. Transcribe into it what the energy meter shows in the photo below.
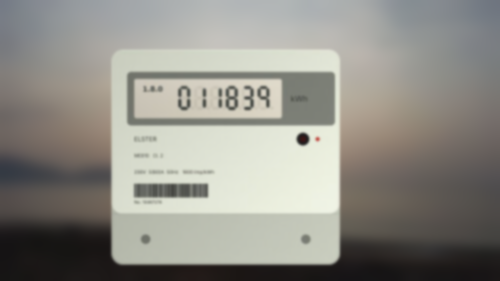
11839 kWh
